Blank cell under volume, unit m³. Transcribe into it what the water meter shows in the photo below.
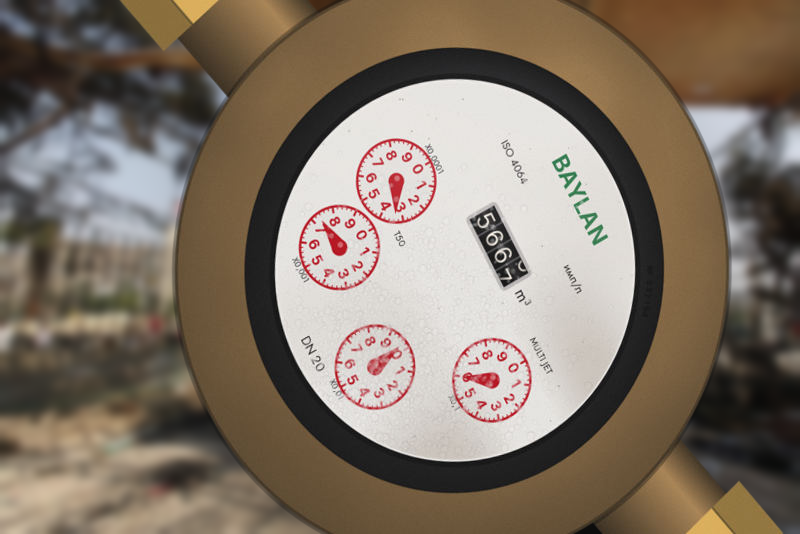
5666.5973 m³
